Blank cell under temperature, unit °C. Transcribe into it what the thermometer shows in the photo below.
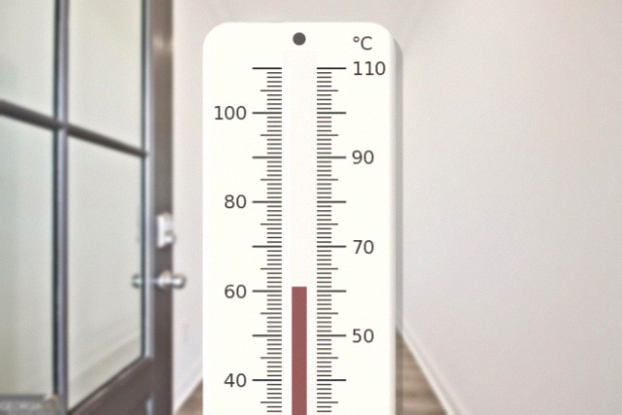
61 °C
